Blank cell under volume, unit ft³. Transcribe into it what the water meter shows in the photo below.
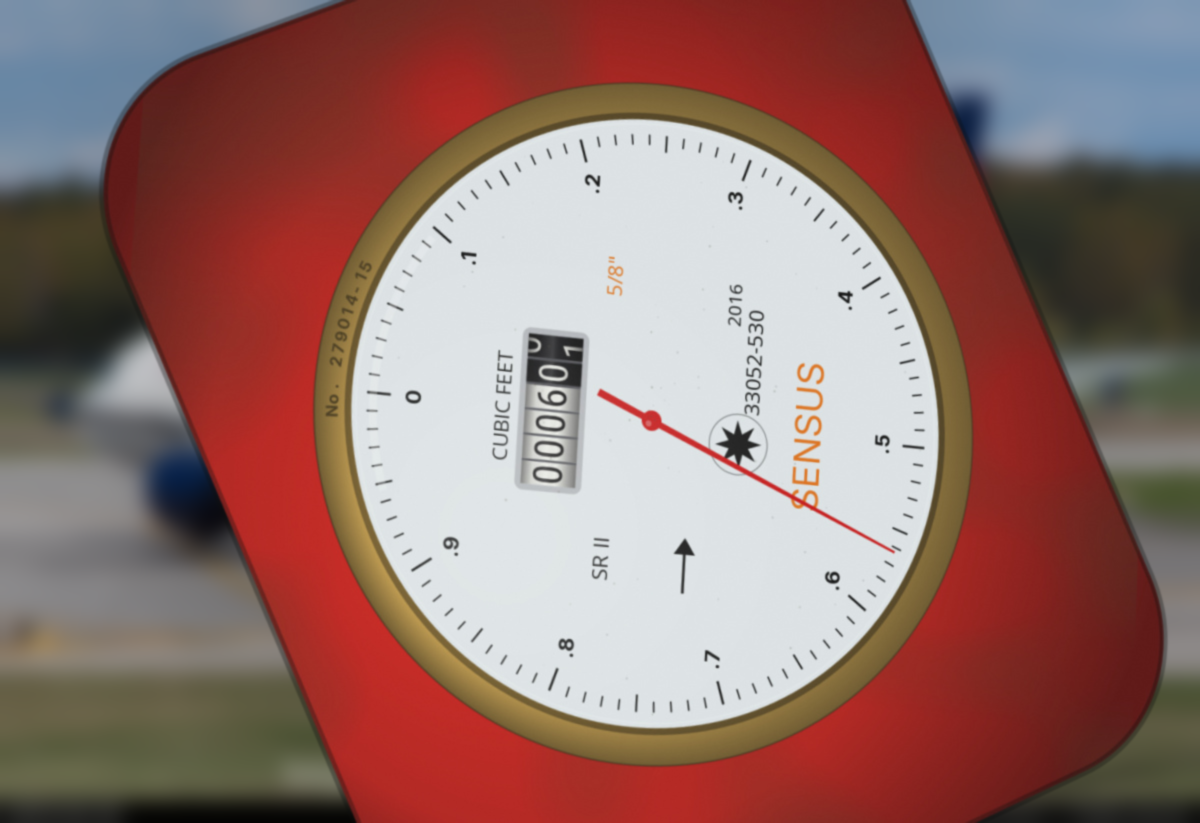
600.56 ft³
